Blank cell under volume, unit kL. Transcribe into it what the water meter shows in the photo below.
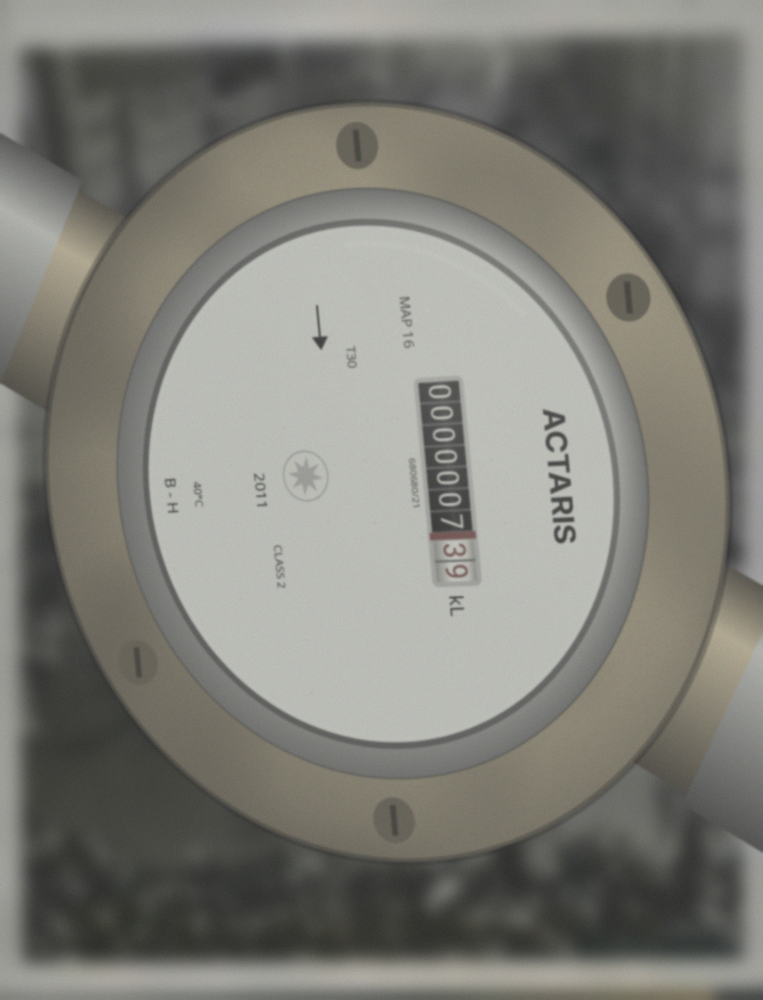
7.39 kL
